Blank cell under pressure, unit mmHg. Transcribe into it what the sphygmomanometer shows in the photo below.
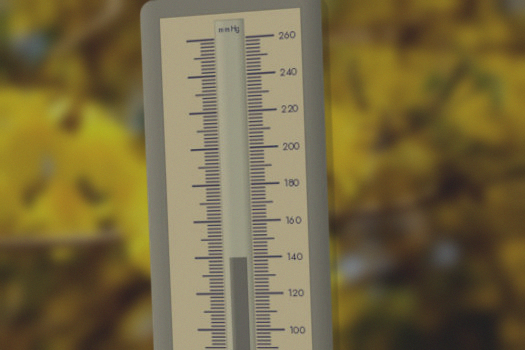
140 mmHg
